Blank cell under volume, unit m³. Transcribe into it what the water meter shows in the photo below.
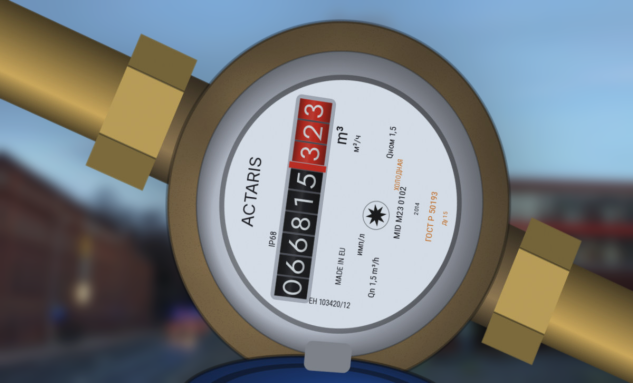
66815.323 m³
